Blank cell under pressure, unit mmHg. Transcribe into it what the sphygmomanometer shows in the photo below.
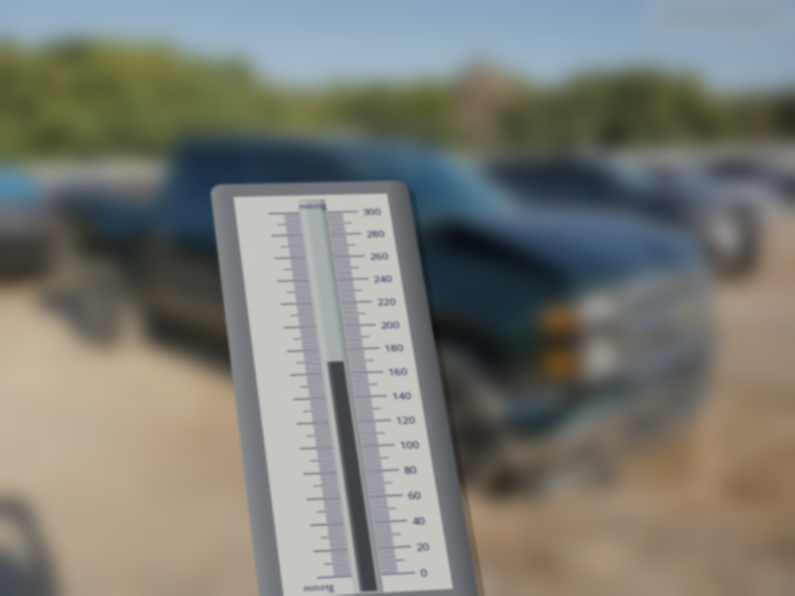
170 mmHg
